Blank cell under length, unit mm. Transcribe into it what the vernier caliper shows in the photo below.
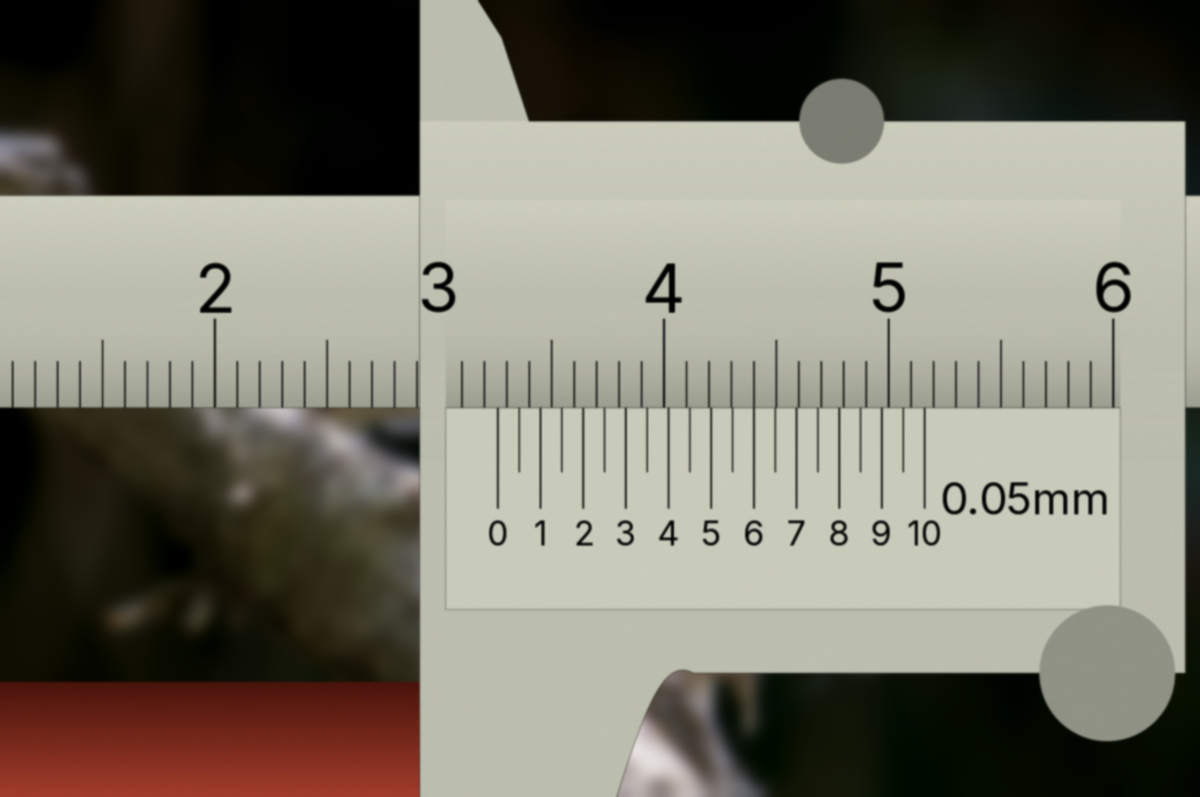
32.6 mm
